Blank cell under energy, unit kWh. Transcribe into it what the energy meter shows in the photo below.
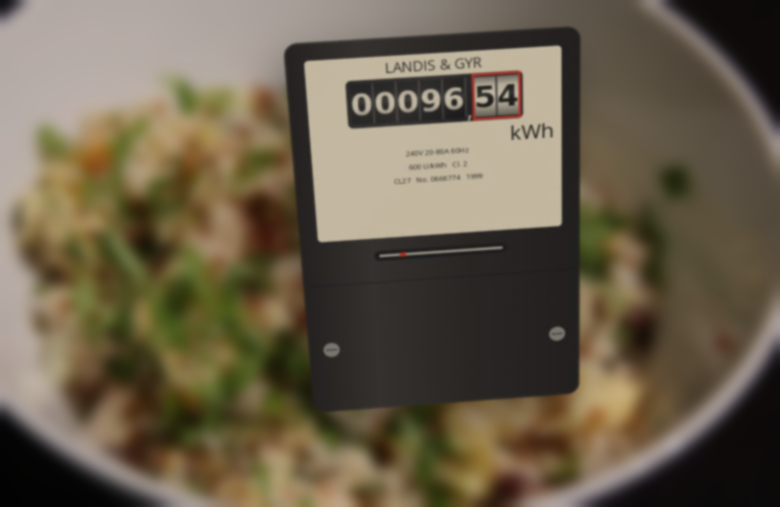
96.54 kWh
